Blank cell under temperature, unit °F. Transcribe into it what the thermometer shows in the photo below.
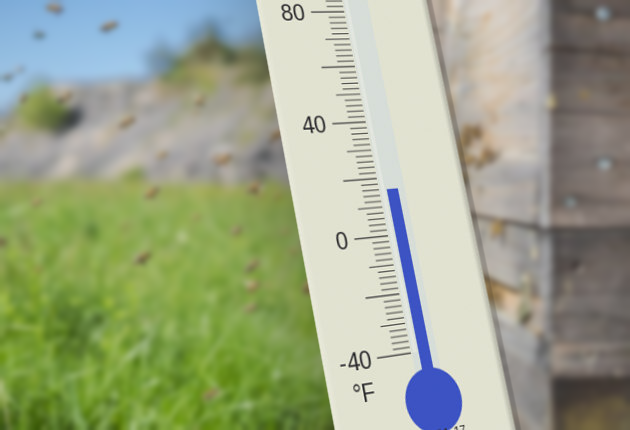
16 °F
